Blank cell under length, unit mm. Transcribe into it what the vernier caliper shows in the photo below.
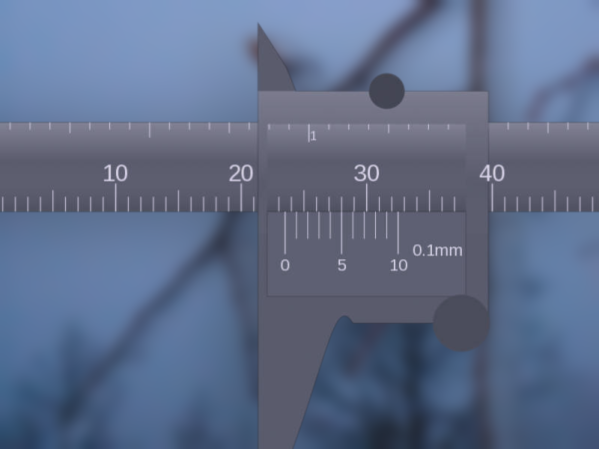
23.5 mm
